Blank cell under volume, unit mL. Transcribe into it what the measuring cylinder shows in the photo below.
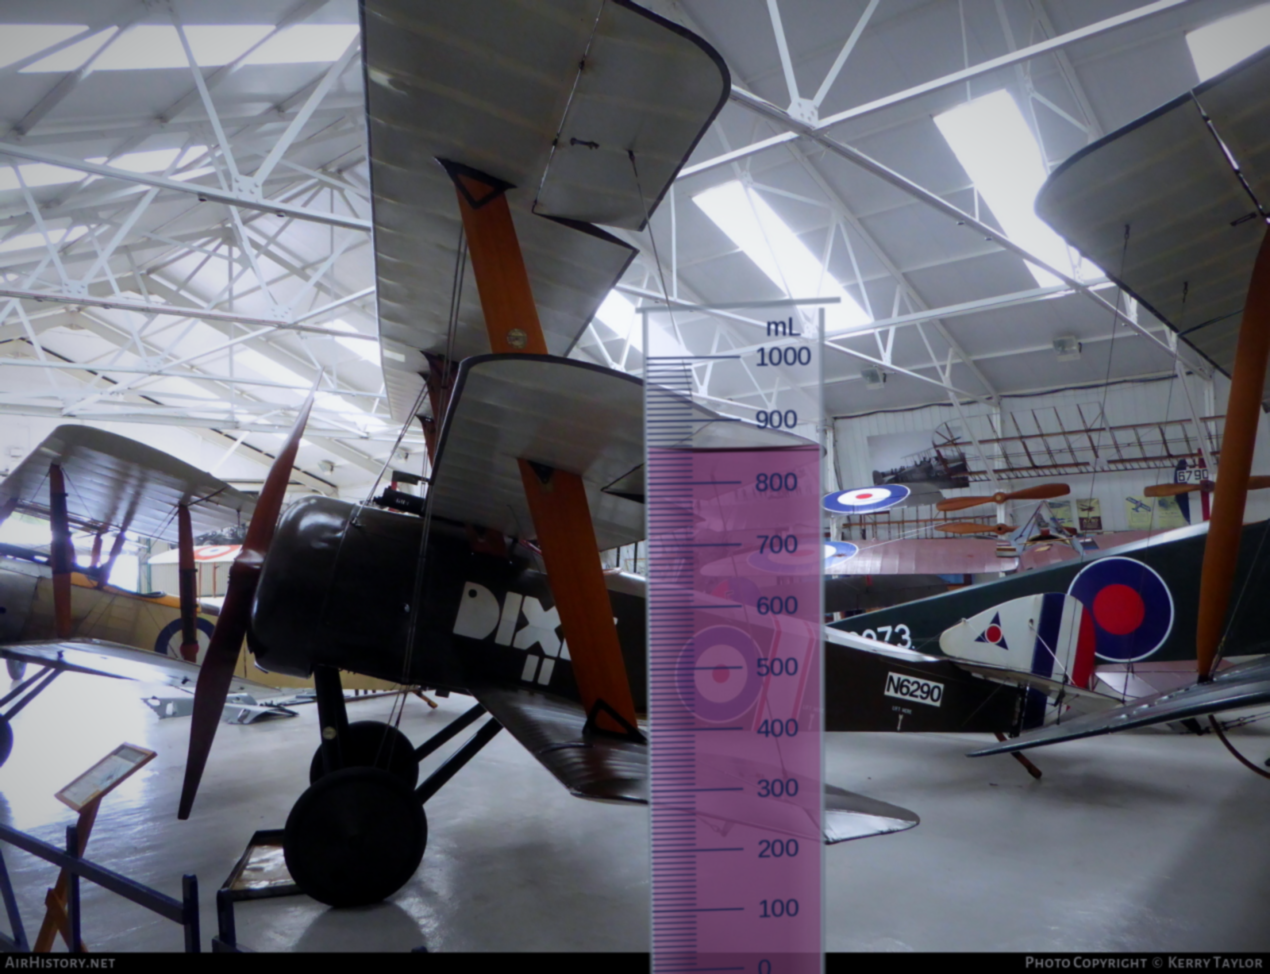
850 mL
